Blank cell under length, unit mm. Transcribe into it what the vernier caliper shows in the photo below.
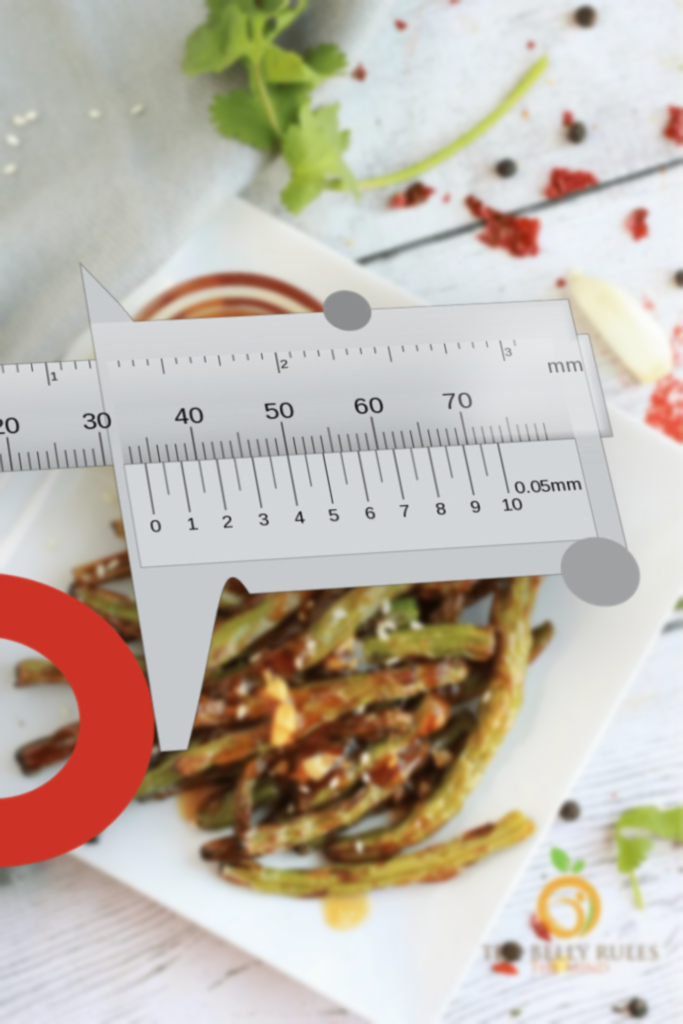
34.4 mm
